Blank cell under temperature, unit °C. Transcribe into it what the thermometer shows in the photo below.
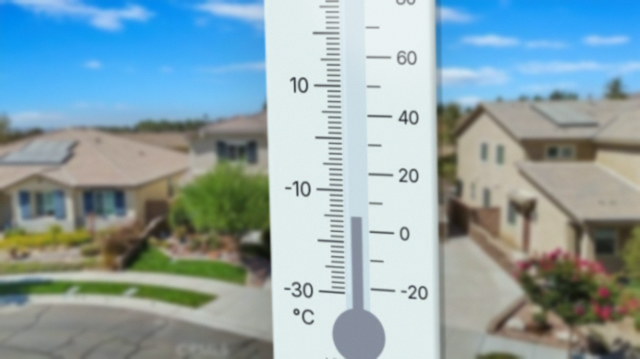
-15 °C
